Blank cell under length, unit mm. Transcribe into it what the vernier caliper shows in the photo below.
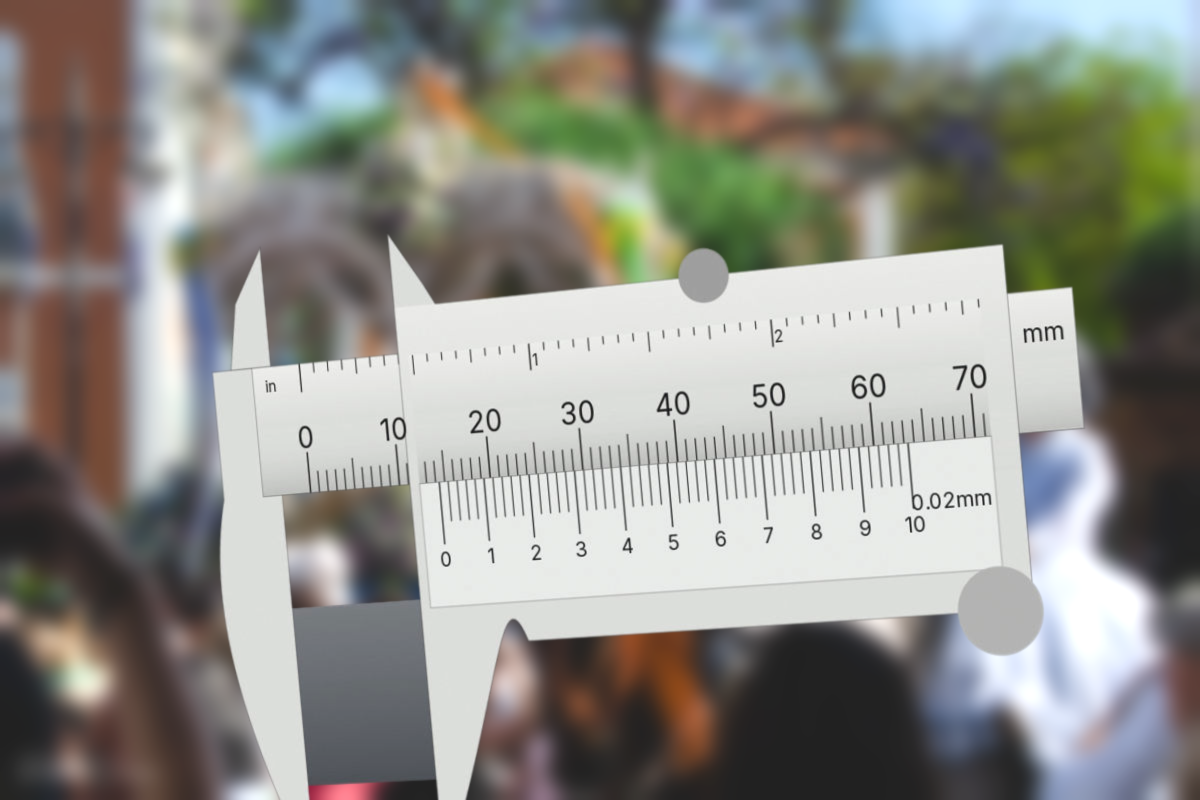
14.4 mm
